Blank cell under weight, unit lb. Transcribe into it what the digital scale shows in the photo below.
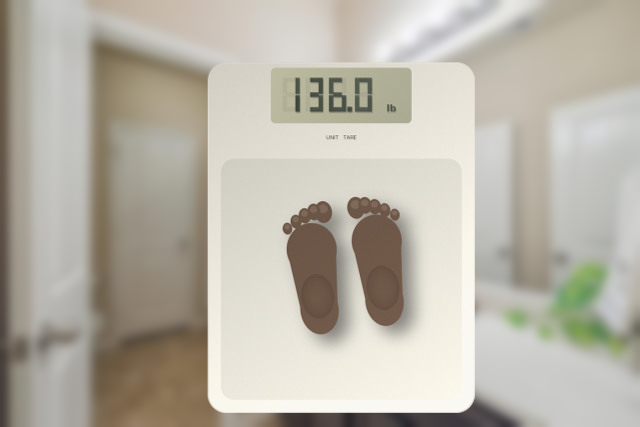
136.0 lb
